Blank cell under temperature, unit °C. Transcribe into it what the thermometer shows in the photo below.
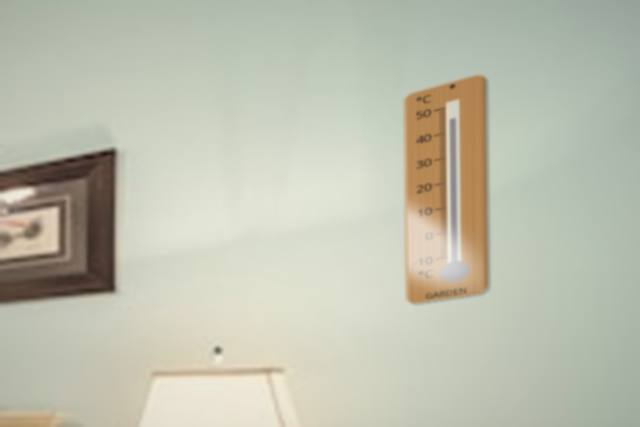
45 °C
